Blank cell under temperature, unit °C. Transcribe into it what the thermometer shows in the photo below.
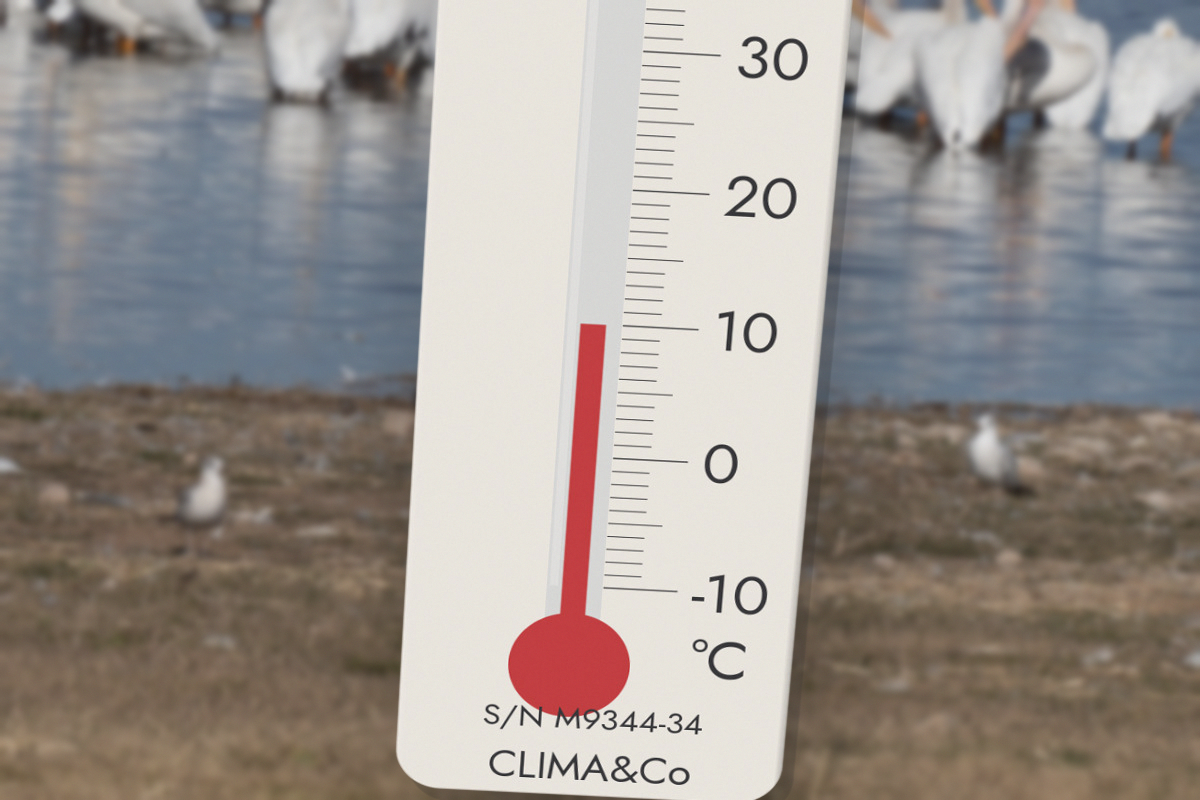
10 °C
